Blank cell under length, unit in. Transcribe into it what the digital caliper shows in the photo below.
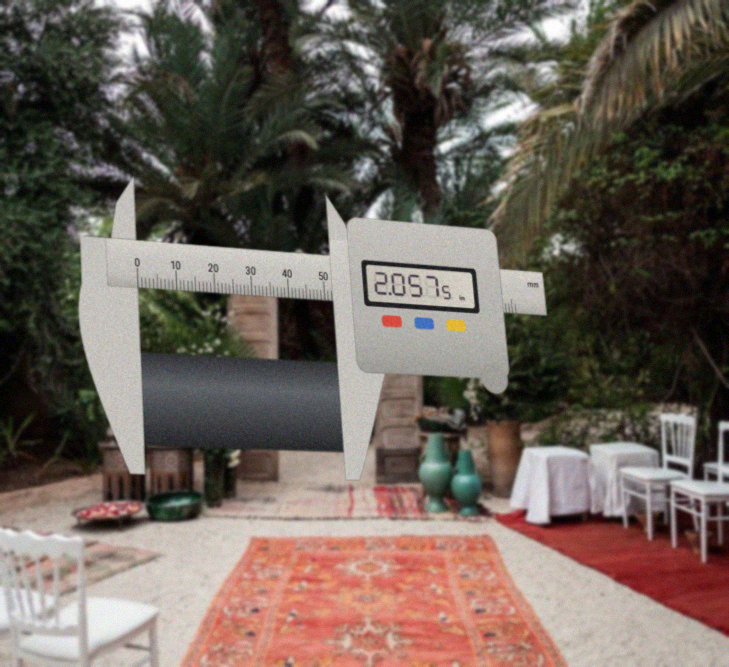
2.0575 in
